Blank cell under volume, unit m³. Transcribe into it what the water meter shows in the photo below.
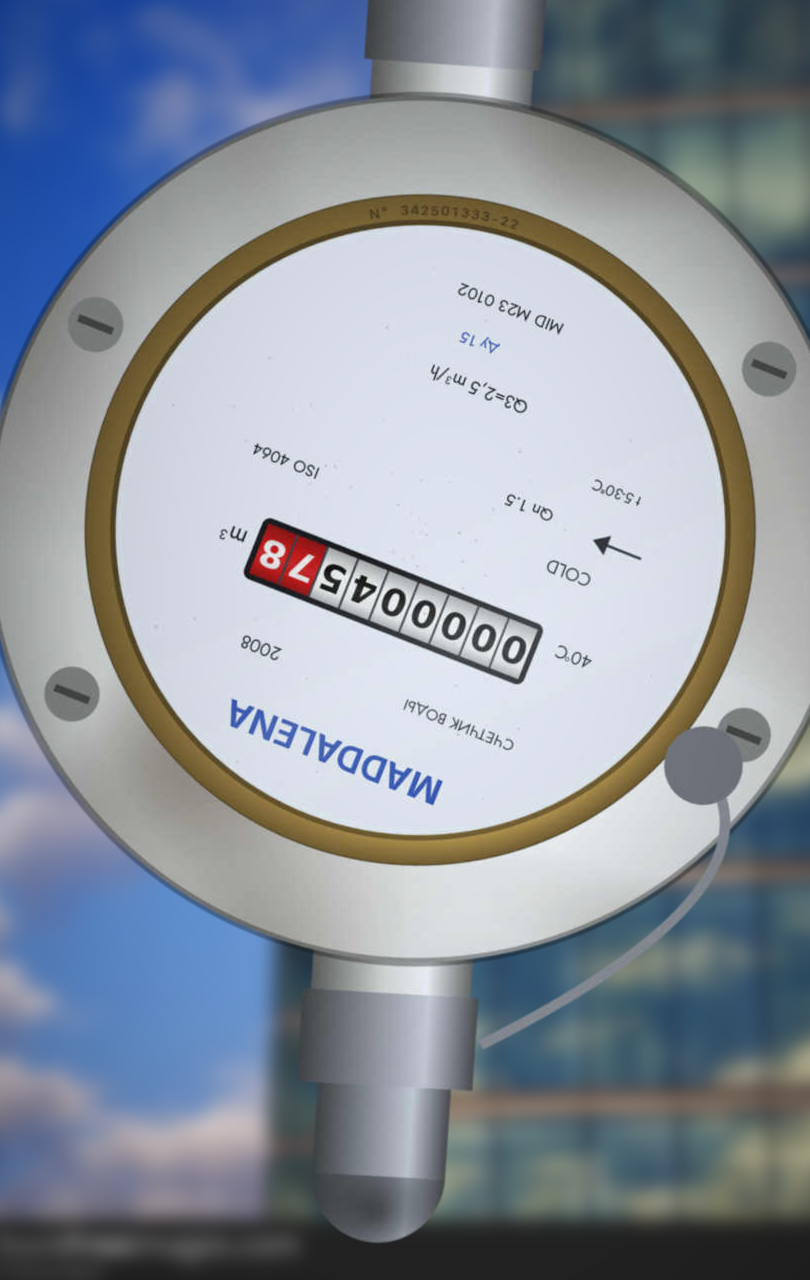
45.78 m³
